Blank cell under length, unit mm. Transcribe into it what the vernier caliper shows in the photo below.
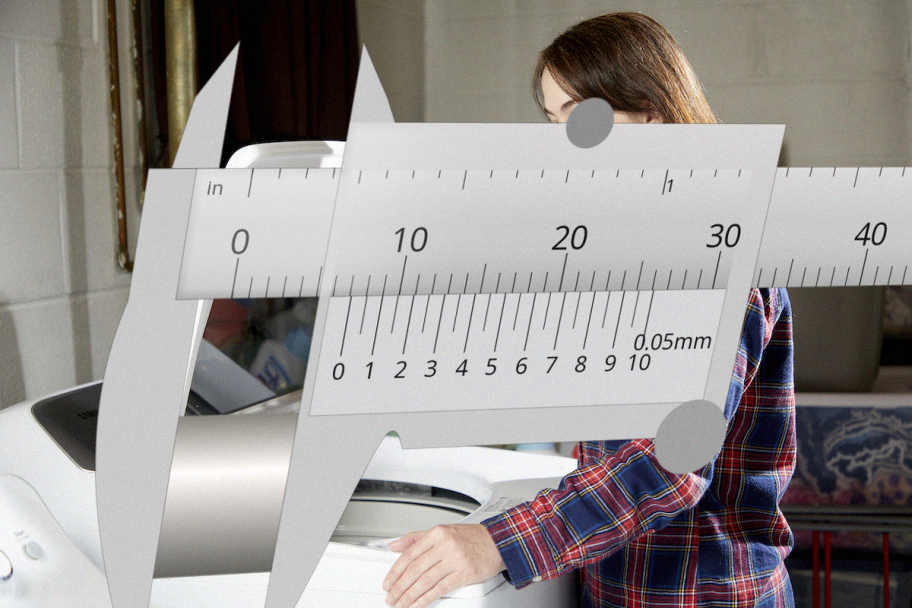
7.1 mm
